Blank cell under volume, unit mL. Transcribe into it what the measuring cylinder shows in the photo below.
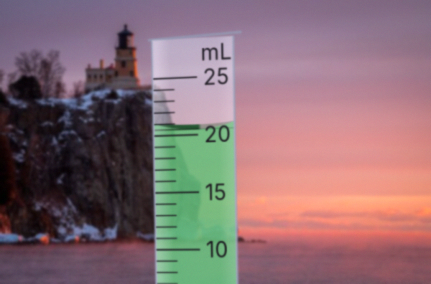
20.5 mL
